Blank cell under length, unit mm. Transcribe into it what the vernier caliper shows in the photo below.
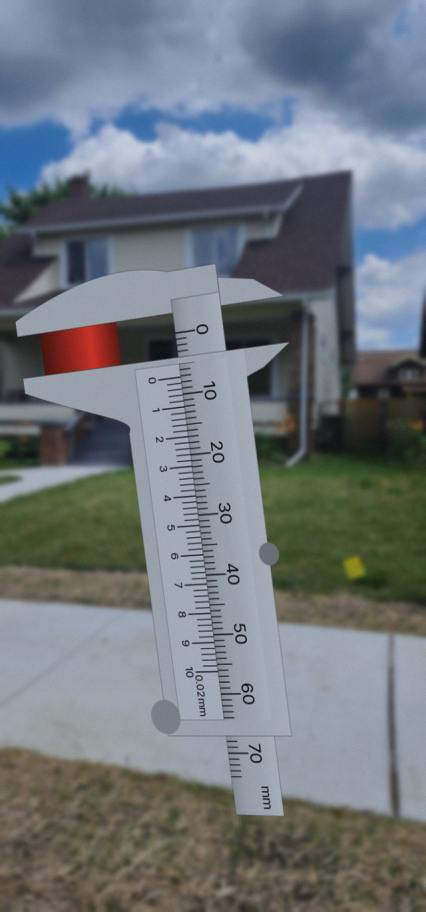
7.2 mm
